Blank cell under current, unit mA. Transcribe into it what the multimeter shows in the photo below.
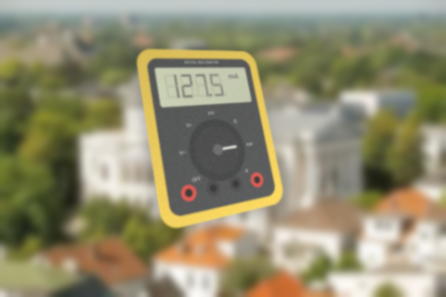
127.5 mA
